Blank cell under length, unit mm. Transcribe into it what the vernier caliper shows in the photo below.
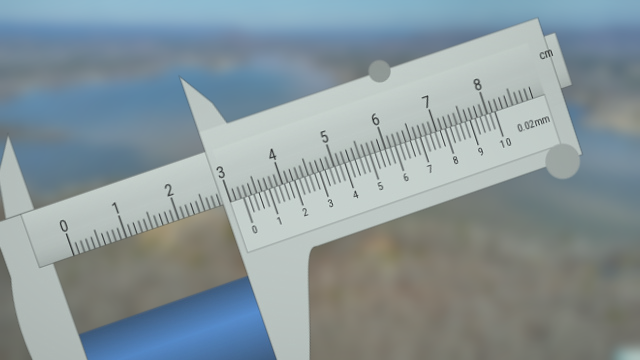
32.5 mm
